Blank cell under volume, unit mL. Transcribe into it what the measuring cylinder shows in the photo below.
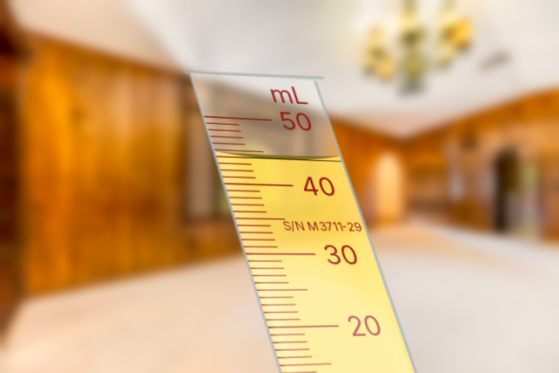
44 mL
